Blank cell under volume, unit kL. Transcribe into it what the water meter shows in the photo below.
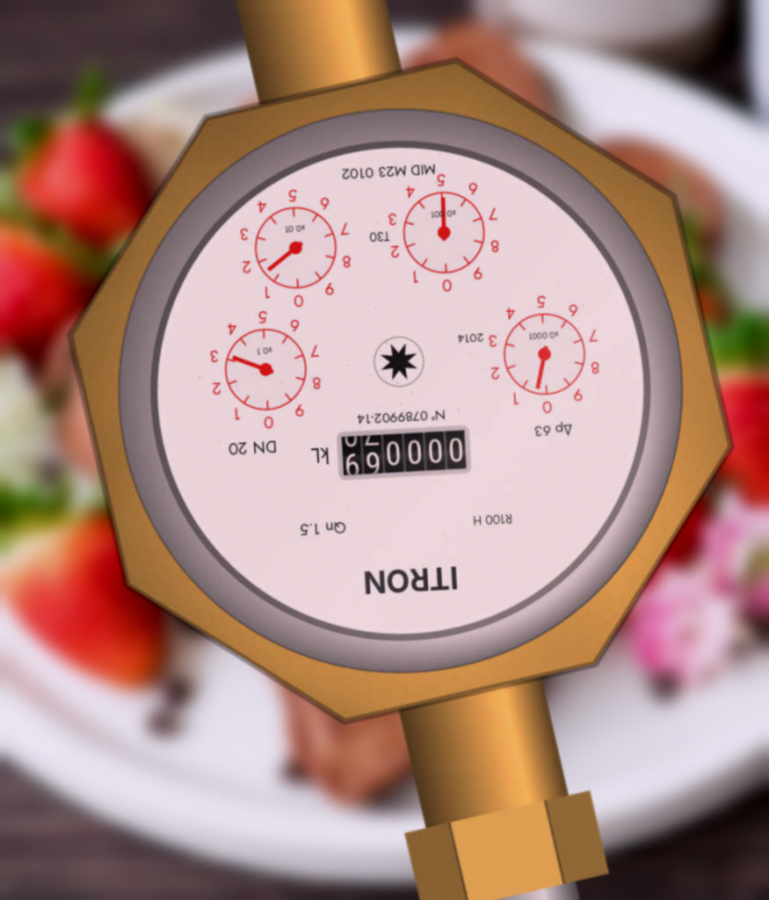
69.3150 kL
